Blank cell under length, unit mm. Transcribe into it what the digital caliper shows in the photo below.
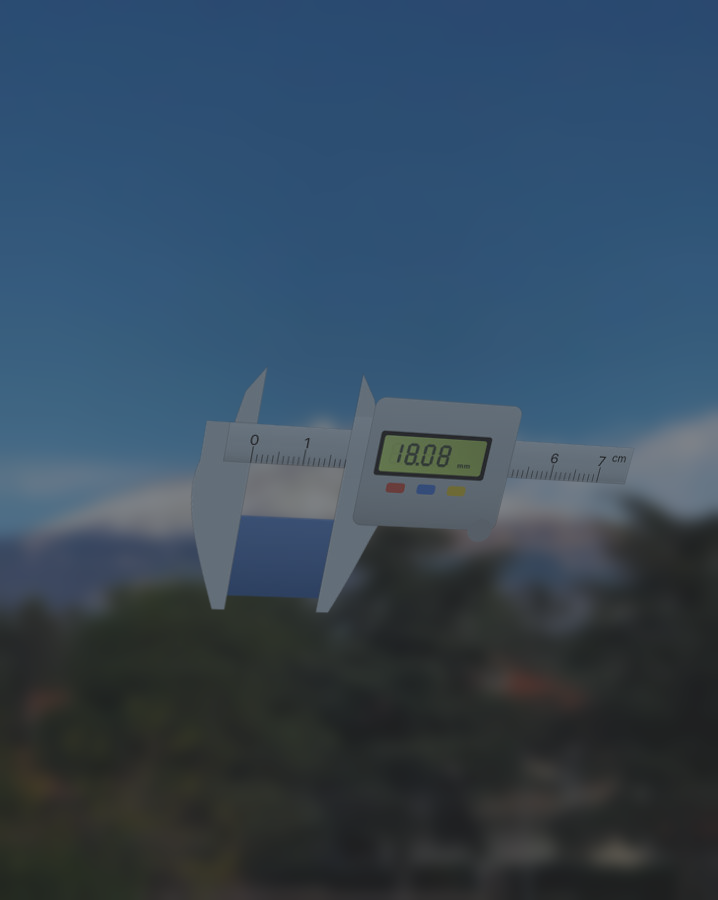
18.08 mm
